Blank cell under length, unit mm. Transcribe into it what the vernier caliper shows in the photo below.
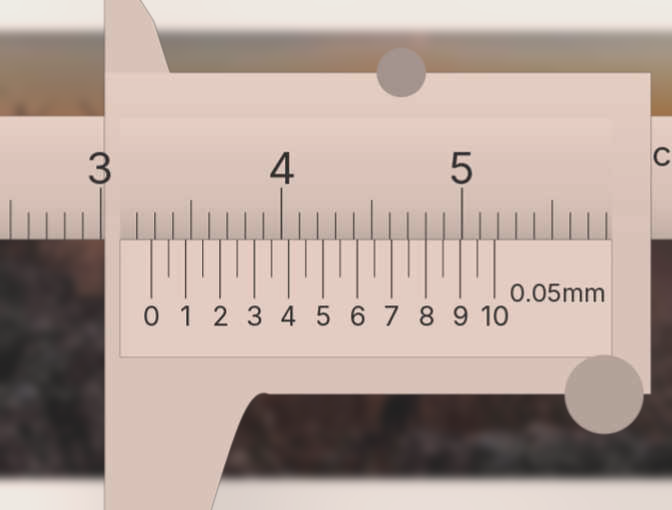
32.8 mm
